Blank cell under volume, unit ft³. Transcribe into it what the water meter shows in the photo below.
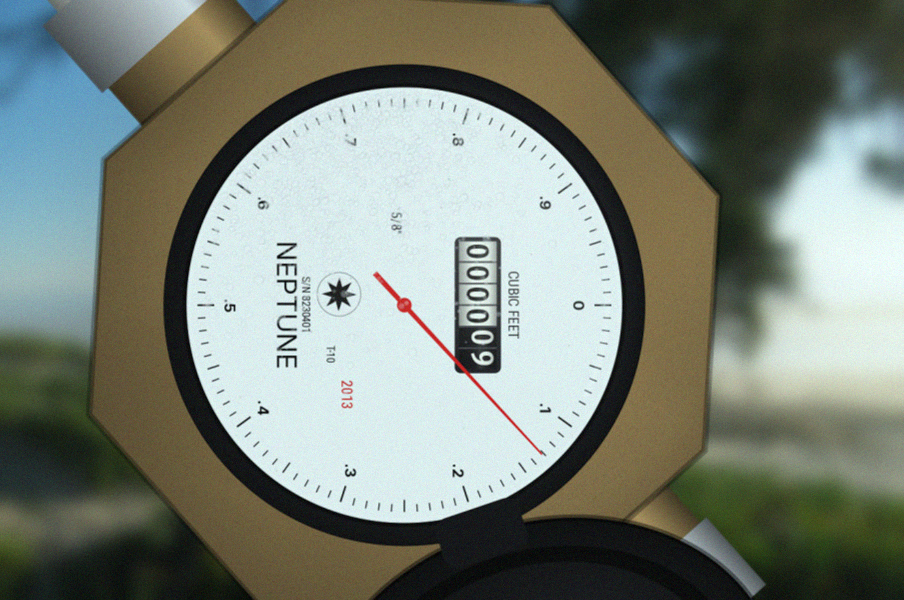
9.13 ft³
